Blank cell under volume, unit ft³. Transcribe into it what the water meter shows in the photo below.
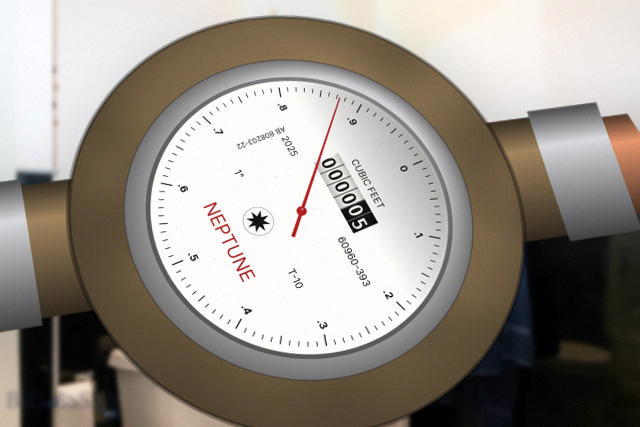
4.87 ft³
